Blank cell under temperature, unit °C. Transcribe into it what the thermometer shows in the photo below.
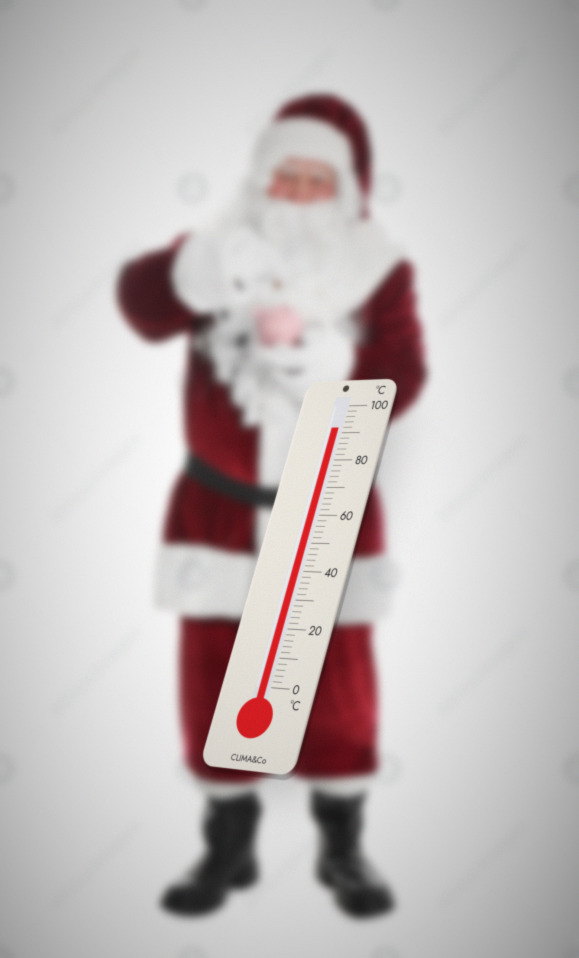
92 °C
